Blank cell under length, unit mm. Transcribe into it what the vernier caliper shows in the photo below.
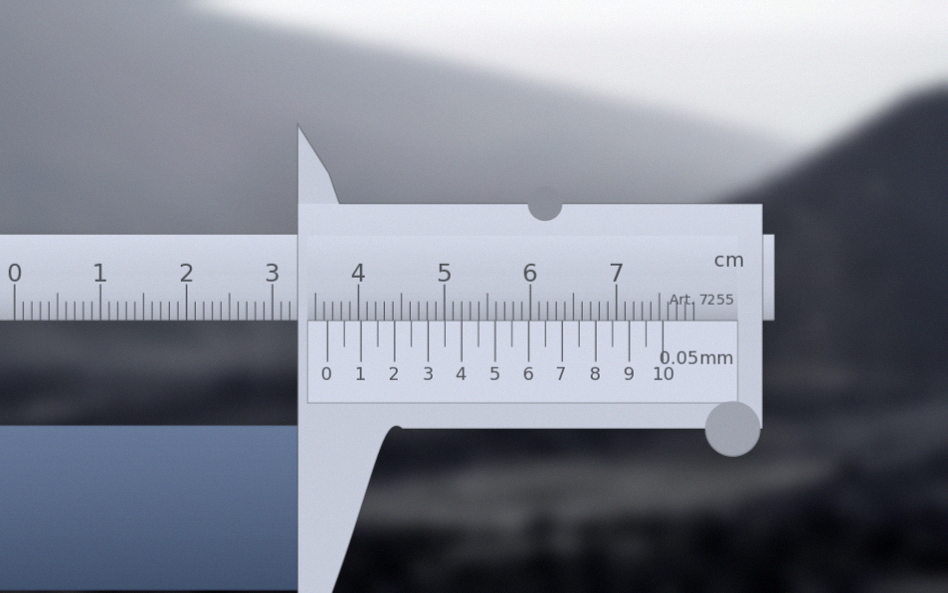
36.4 mm
